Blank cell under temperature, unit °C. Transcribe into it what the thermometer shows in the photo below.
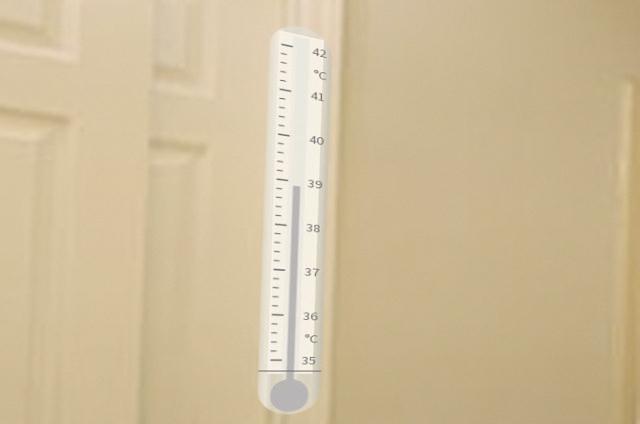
38.9 °C
